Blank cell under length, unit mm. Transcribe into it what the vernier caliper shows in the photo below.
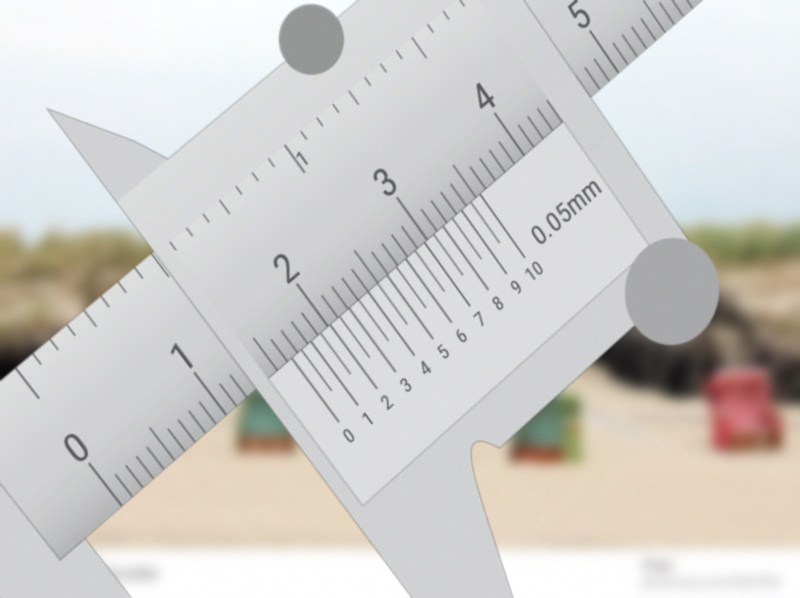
16.4 mm
